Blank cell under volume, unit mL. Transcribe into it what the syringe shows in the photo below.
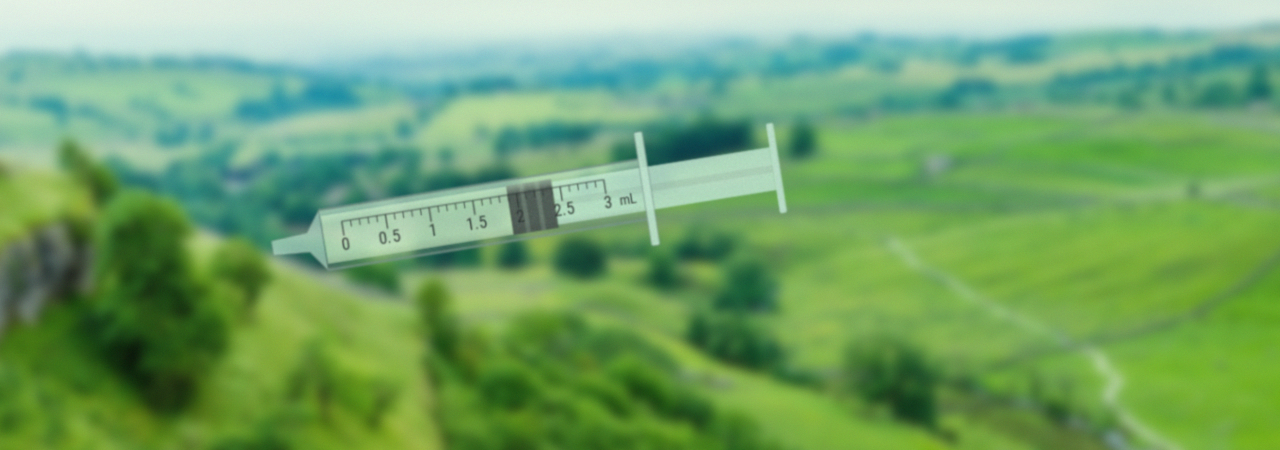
1.9 mL
